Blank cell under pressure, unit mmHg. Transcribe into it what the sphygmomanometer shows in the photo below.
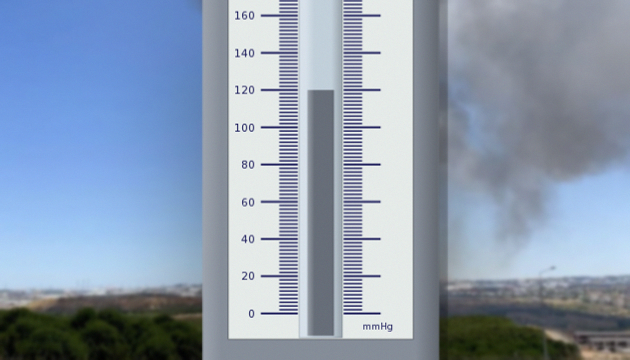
120 mmHg
